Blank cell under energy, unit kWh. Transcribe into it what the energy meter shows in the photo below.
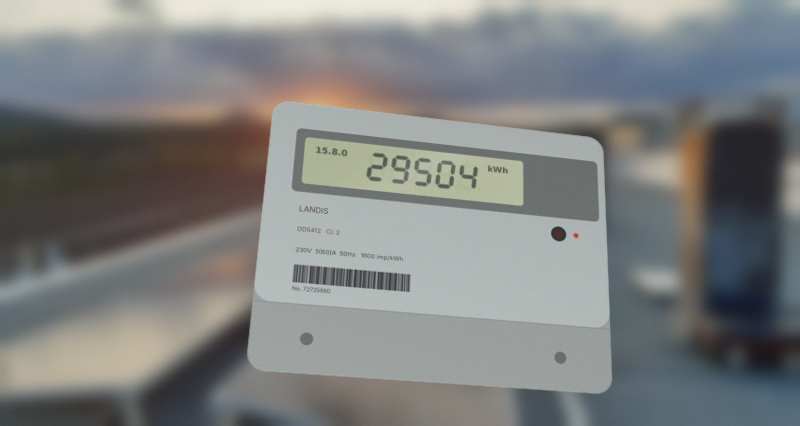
29504 kWh
